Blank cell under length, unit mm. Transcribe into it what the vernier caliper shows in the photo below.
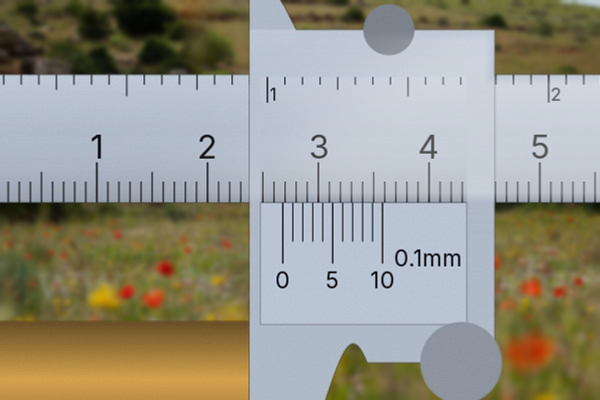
26.8 mm
